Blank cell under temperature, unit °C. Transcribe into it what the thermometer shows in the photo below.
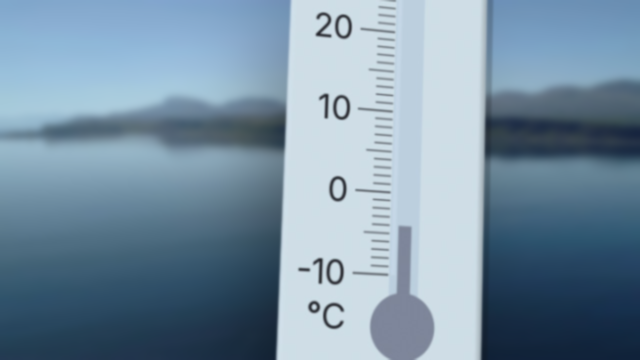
-4 °C
